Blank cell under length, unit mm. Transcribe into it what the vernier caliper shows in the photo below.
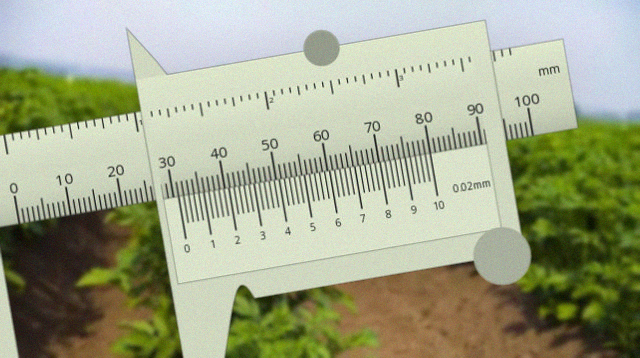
31.0 mm
